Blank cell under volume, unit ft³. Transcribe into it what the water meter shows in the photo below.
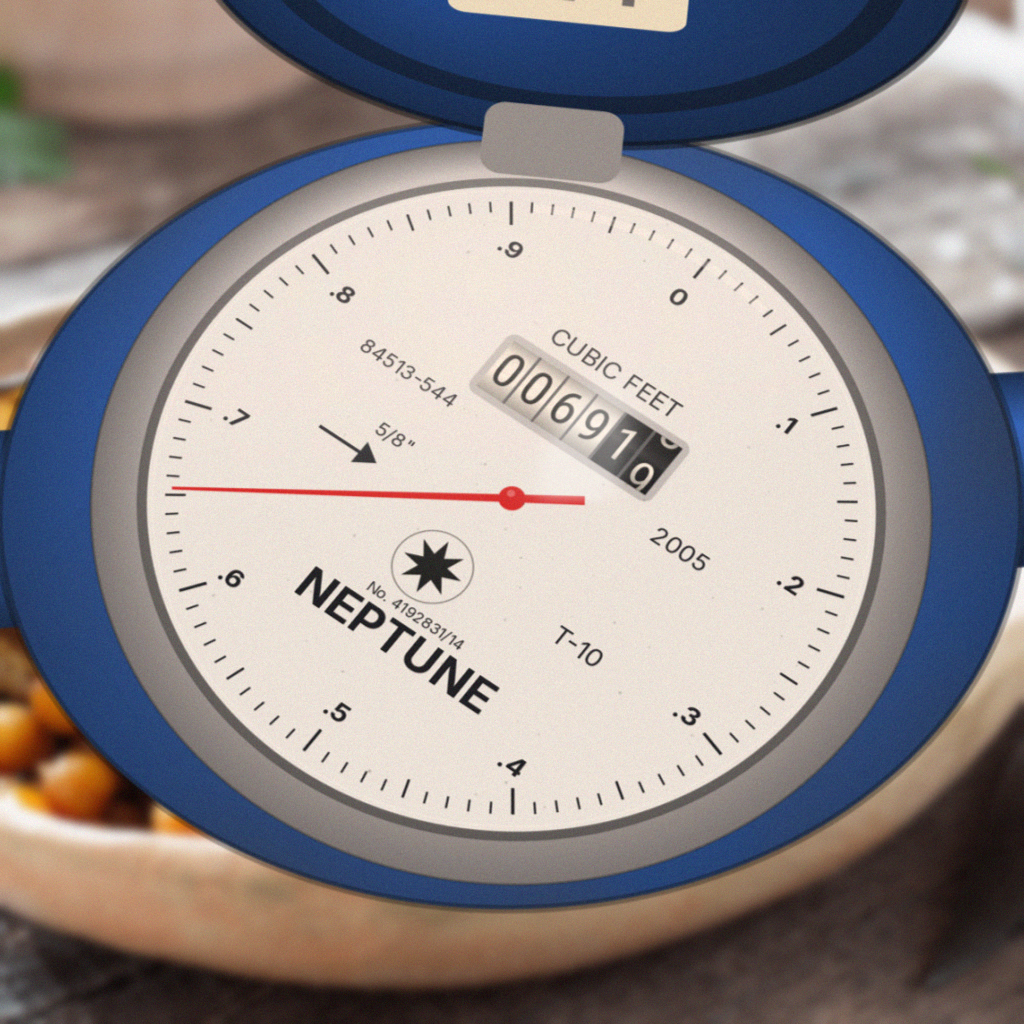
6918.65 ft³
